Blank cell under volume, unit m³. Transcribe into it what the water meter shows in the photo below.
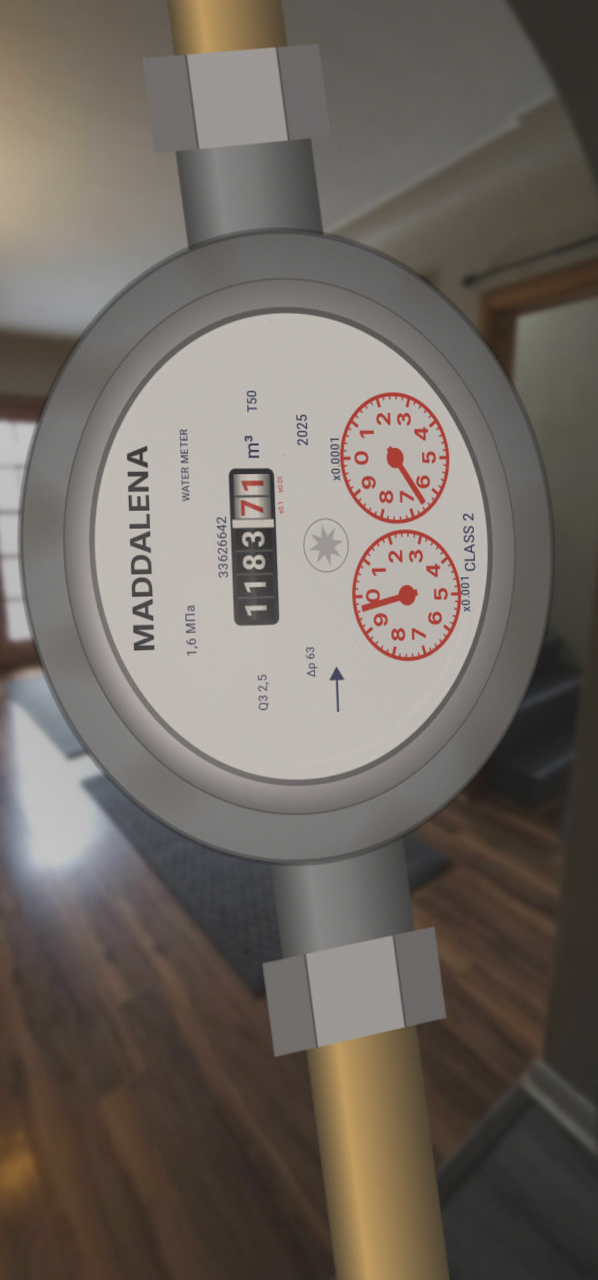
1183.7096 m³
